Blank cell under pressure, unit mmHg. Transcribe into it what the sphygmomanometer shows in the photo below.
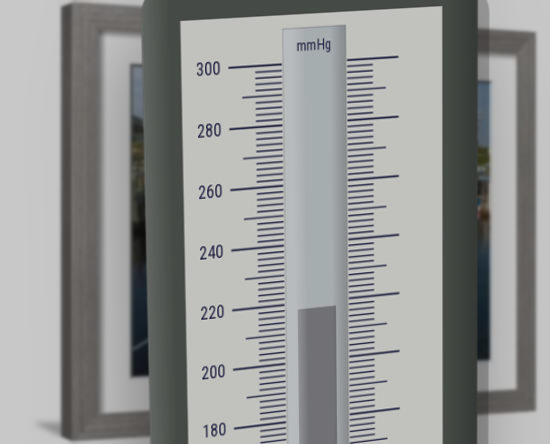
218 mmHg
